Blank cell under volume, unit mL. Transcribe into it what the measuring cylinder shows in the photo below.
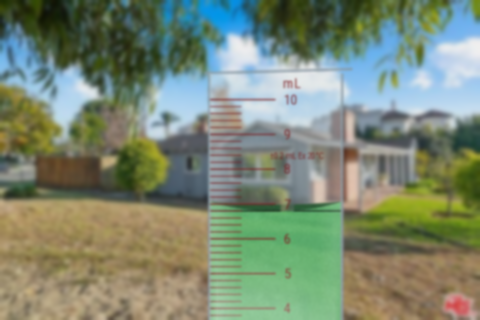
6.8 mL
